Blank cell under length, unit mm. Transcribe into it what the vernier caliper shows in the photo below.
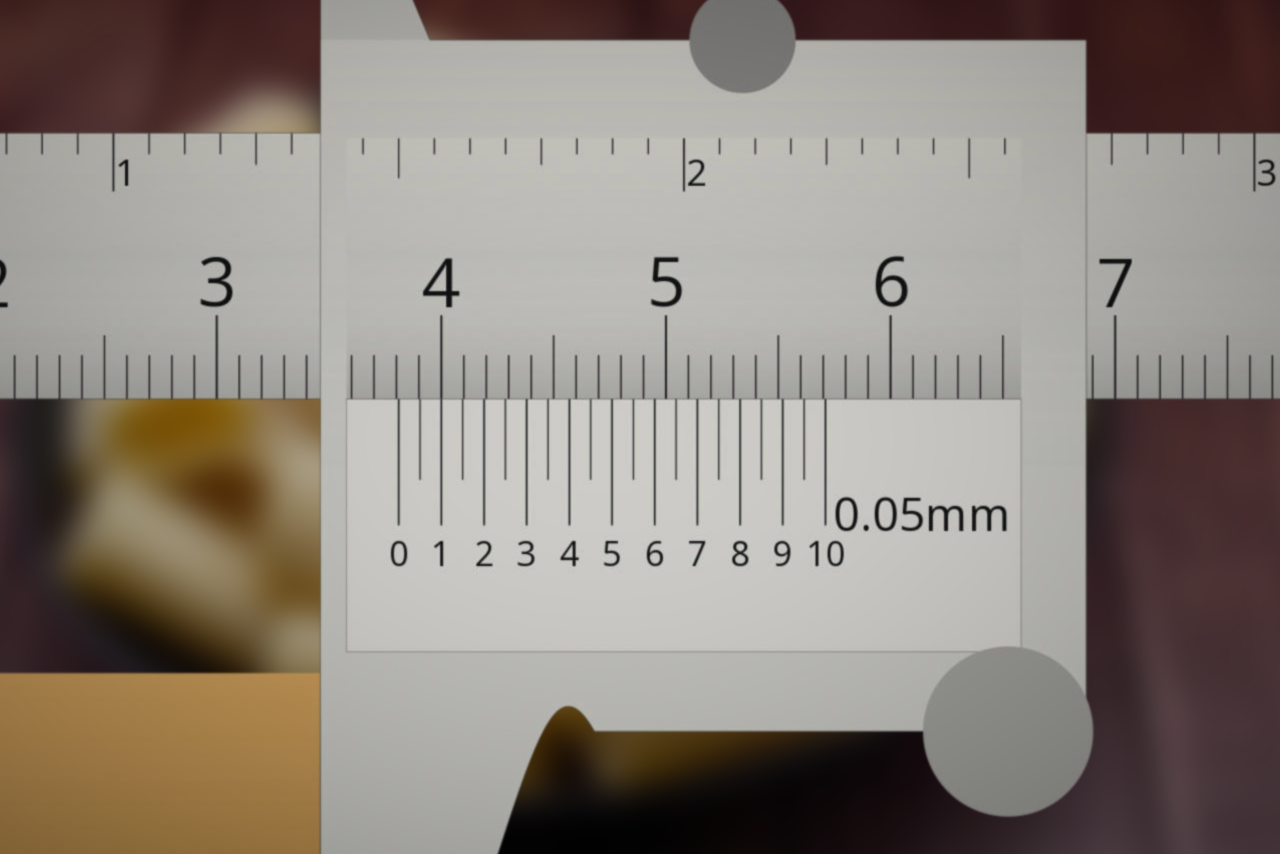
38.1 mm
